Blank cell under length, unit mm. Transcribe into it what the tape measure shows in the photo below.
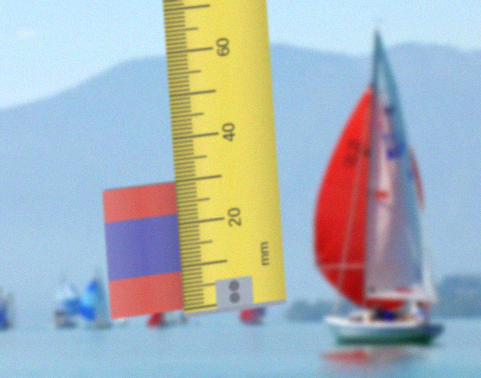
30 mm
